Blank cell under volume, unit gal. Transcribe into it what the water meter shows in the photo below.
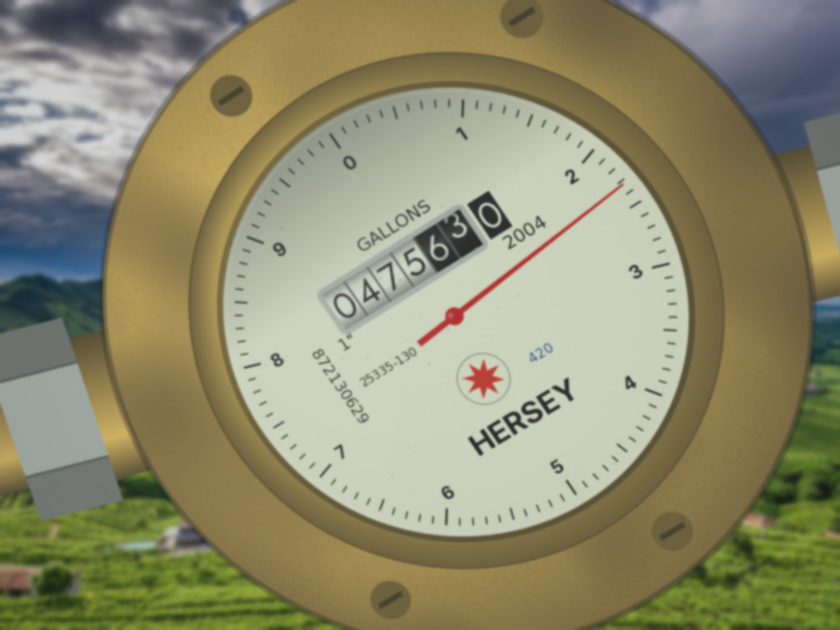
475632.3 gal
